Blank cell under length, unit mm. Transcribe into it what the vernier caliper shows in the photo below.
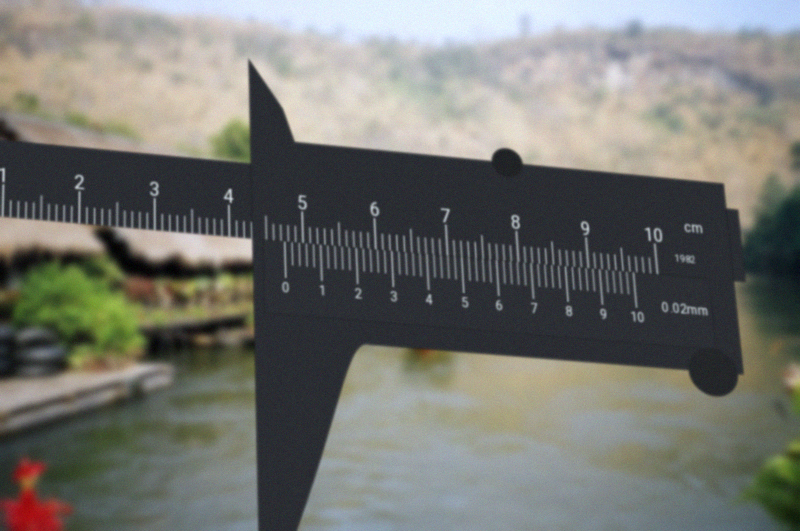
47.5 mm
